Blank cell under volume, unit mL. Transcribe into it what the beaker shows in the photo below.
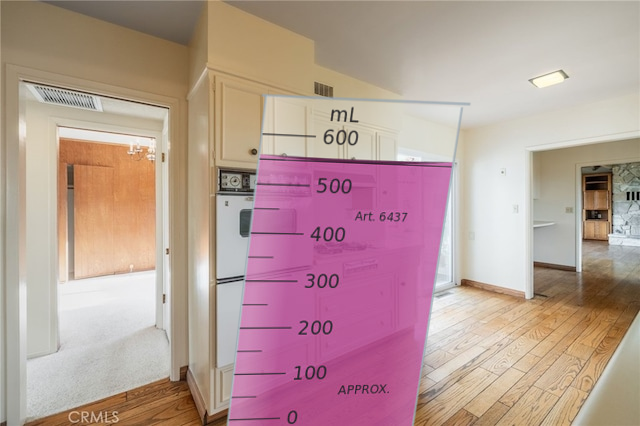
550 mL
